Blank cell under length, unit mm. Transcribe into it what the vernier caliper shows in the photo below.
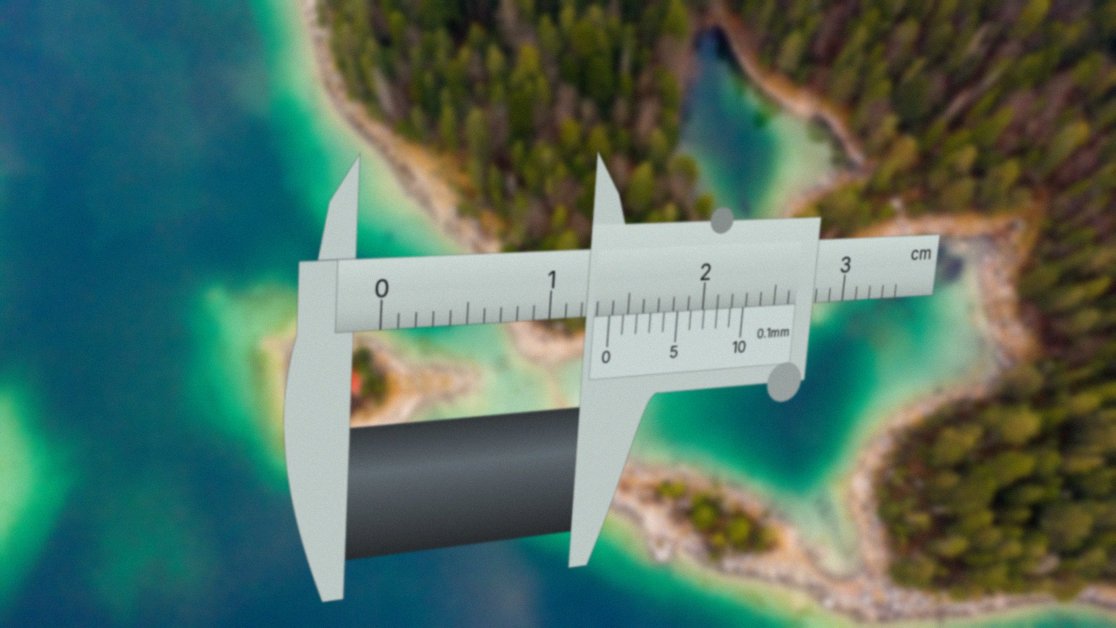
13.8 mm
